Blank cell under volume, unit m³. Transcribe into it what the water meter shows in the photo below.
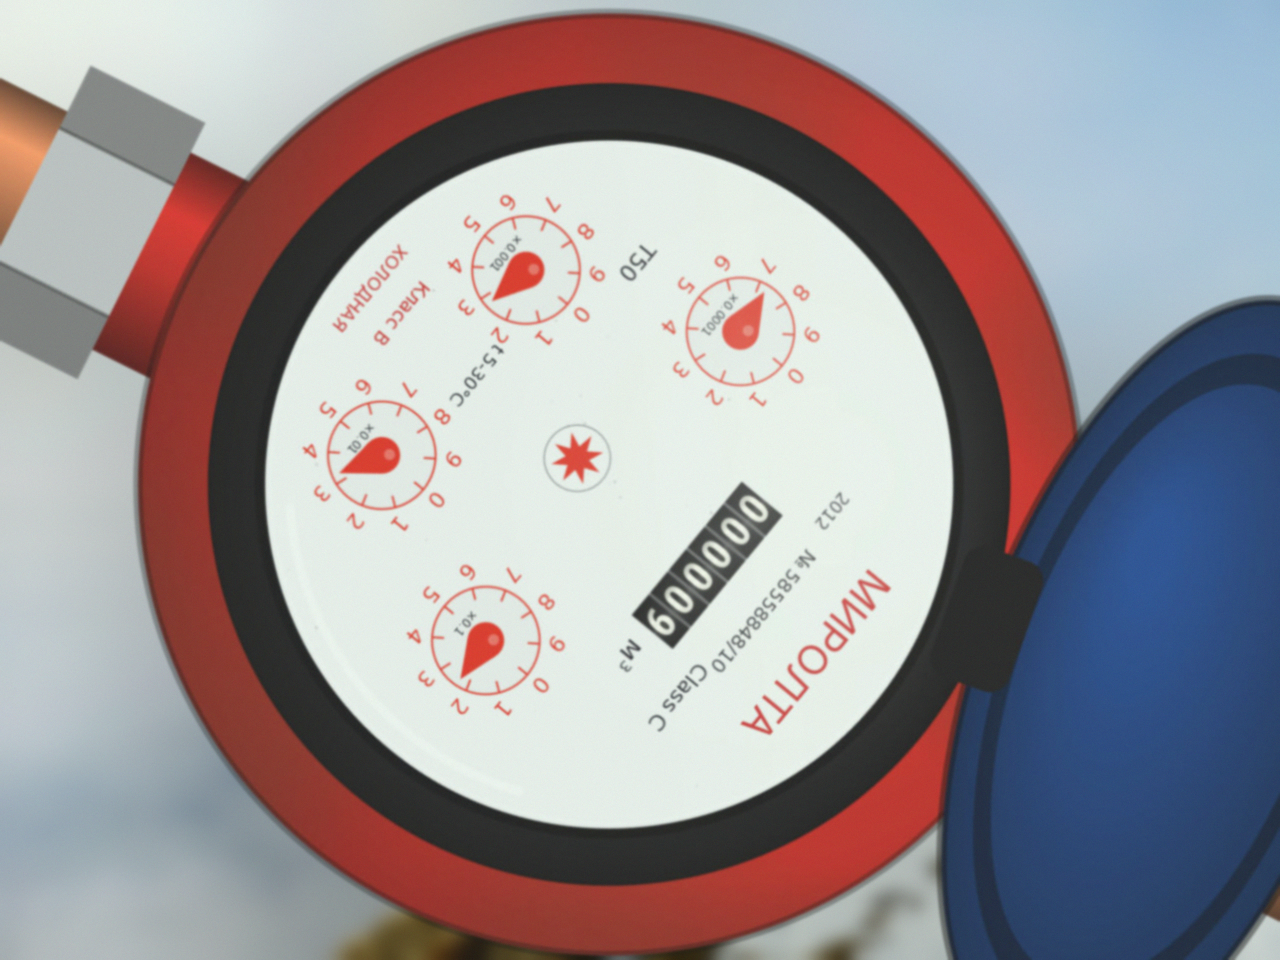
9.2327 m³
